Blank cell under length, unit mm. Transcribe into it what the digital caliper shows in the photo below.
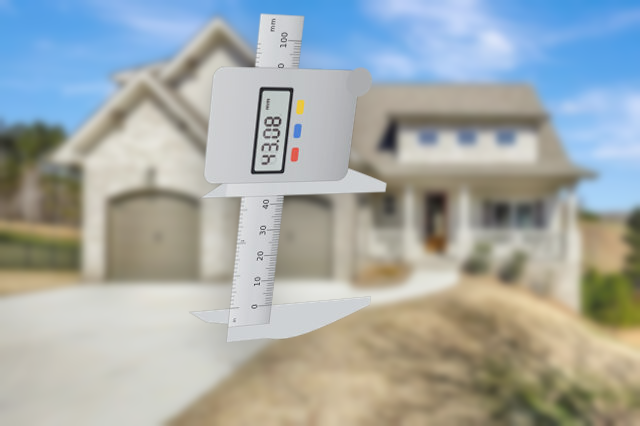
43.08 mm
